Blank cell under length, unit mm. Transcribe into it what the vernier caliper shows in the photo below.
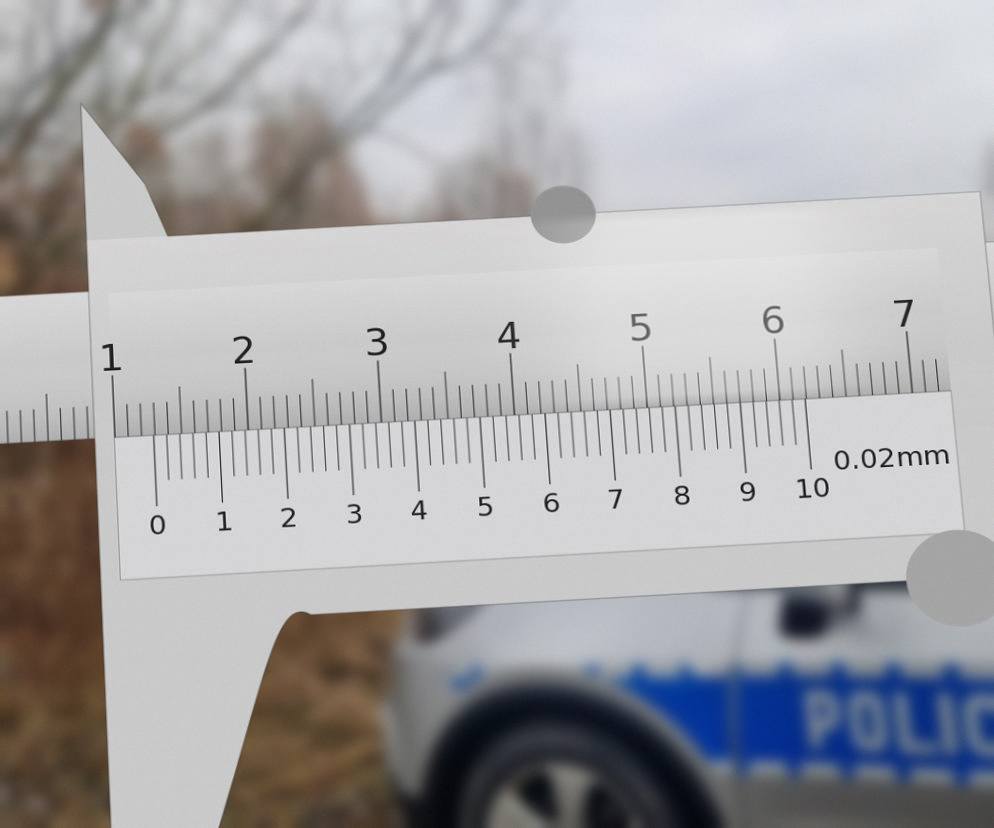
12.9 mm
